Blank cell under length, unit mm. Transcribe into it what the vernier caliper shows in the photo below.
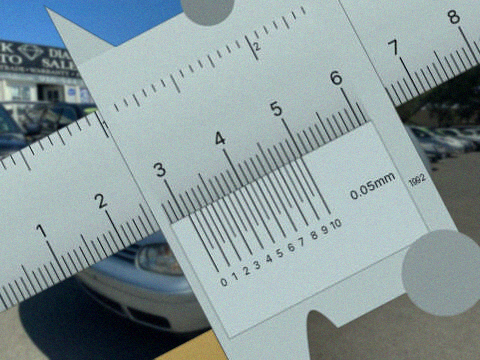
30.8 mm
